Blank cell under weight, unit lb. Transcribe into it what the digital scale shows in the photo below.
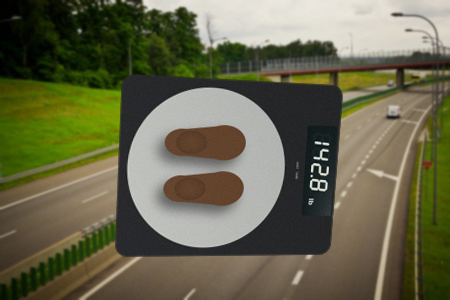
142.8 lb
